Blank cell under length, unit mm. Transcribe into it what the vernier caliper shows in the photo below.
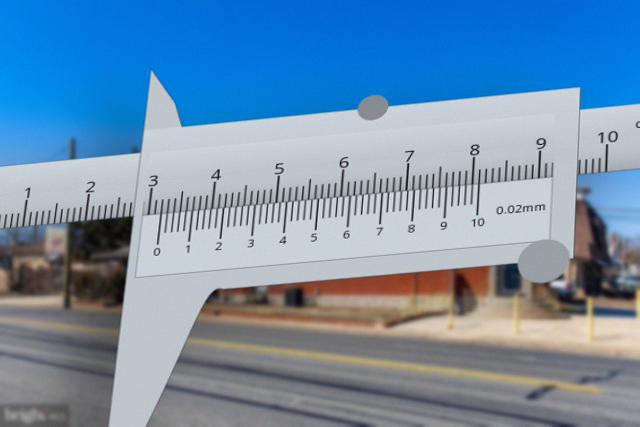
32.0 mm
